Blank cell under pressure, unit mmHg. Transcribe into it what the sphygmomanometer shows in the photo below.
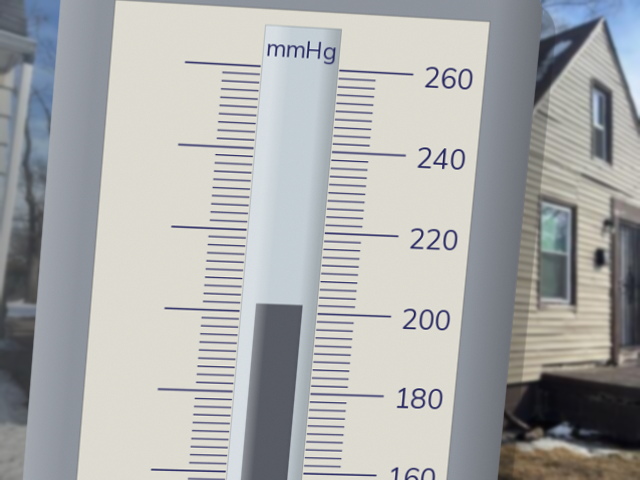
202 mmHg
